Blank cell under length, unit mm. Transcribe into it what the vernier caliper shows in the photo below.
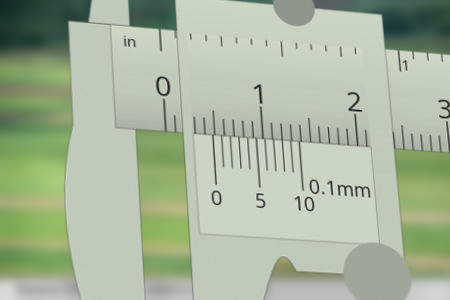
4.8 mm
